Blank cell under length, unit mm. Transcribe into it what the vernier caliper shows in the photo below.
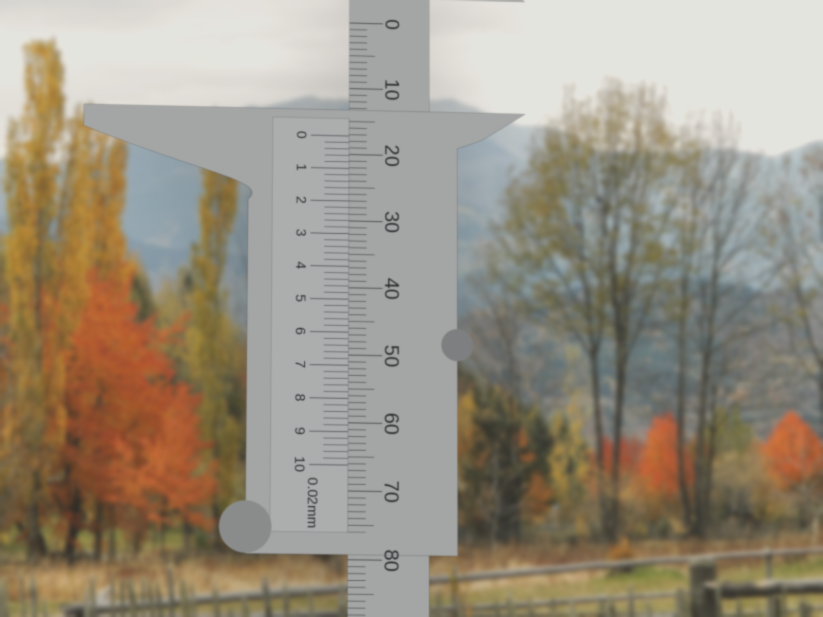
17.2 mm
